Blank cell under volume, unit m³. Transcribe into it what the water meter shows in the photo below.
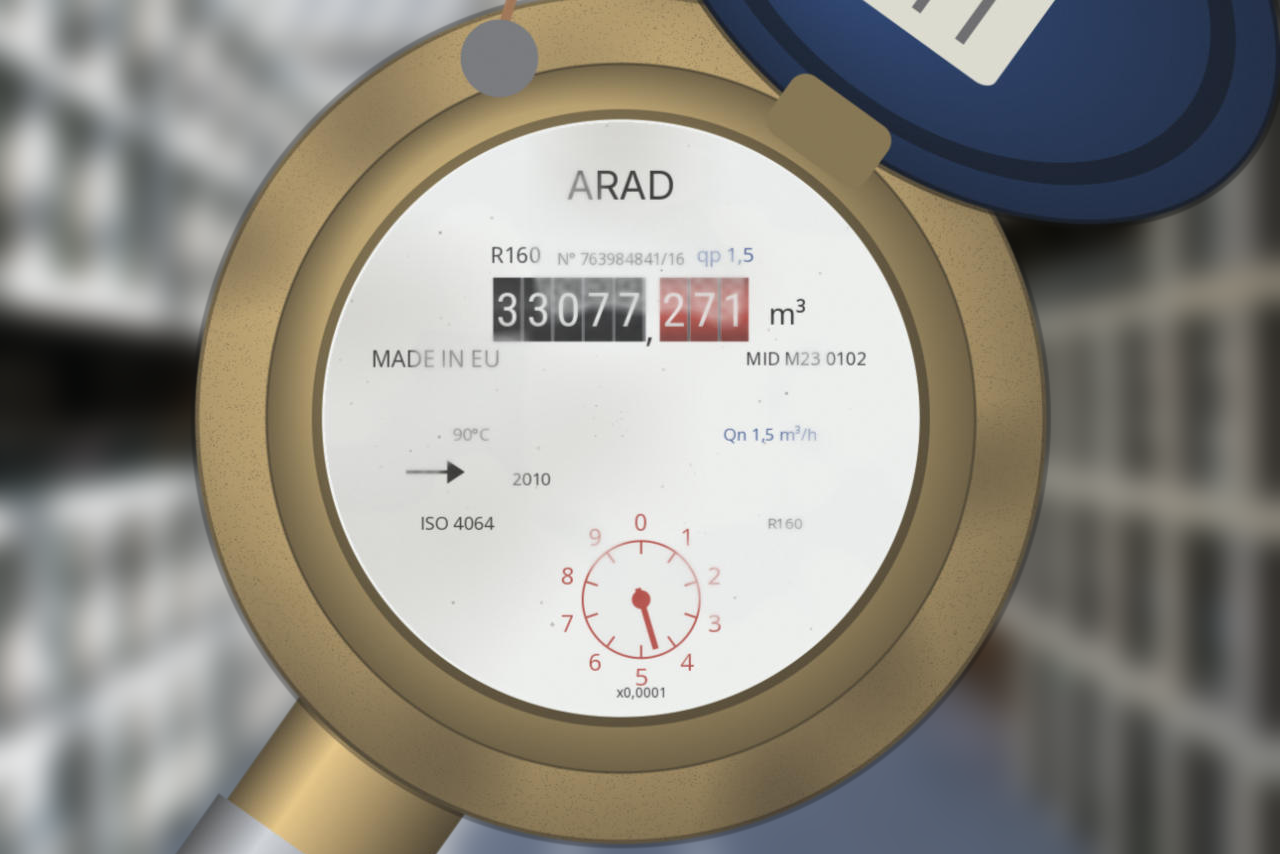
33077.2714 m³
